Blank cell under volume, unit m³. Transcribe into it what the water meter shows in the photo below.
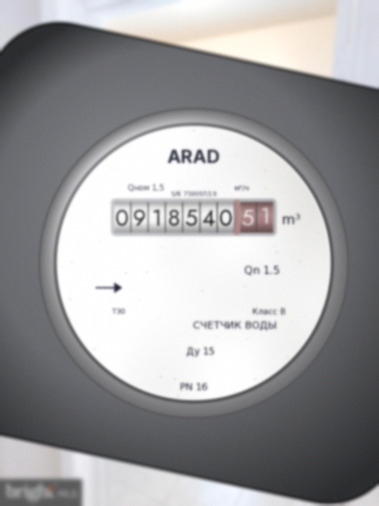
918540.51 m³
